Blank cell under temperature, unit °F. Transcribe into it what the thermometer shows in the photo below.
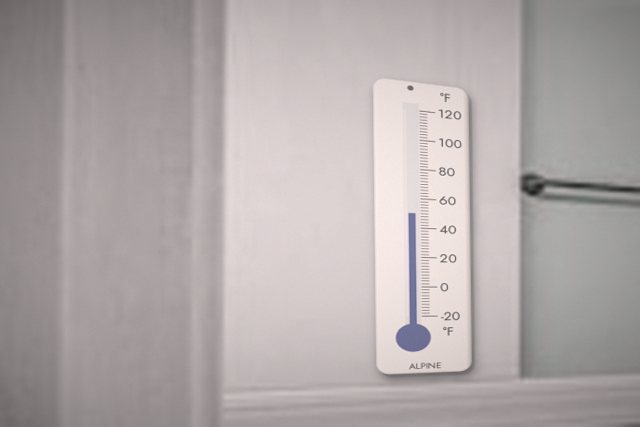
50 °F
